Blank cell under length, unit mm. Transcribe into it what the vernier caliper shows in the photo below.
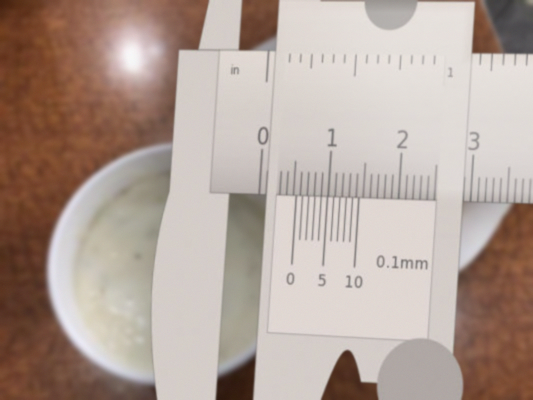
5.4 mm
